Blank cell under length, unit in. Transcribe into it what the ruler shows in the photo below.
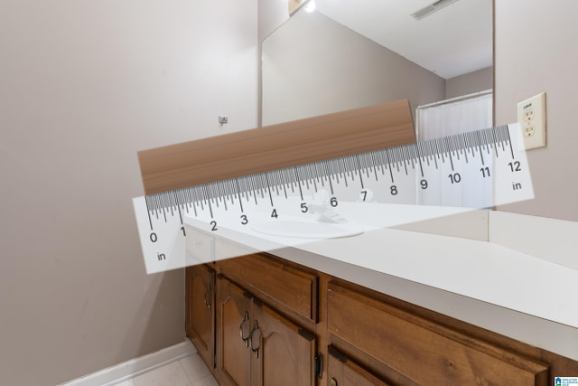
9 in
